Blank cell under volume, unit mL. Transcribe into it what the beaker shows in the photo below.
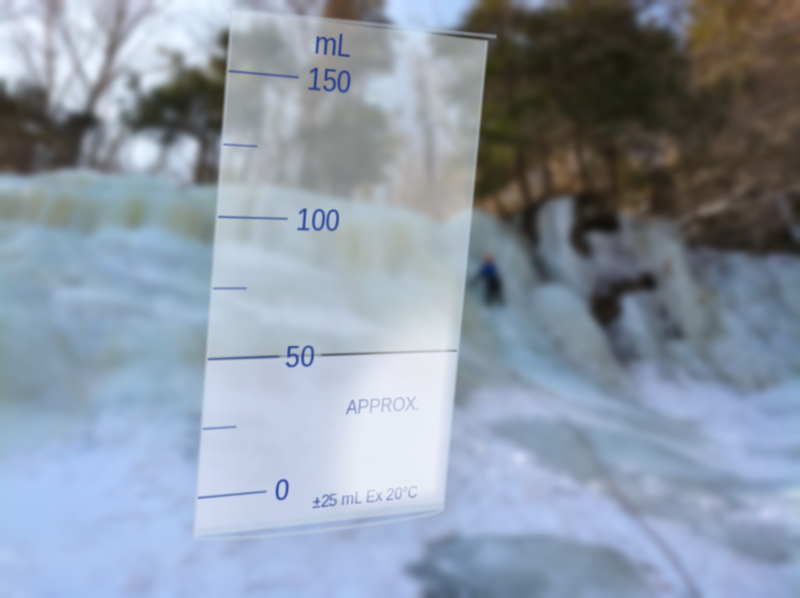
50 mL
